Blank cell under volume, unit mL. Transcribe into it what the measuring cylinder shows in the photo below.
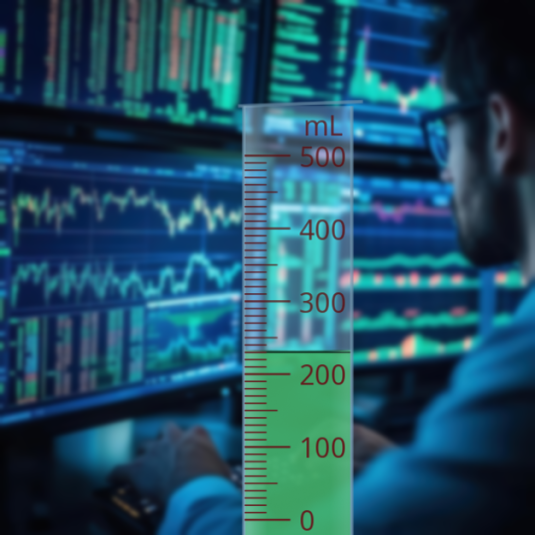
230 mL
